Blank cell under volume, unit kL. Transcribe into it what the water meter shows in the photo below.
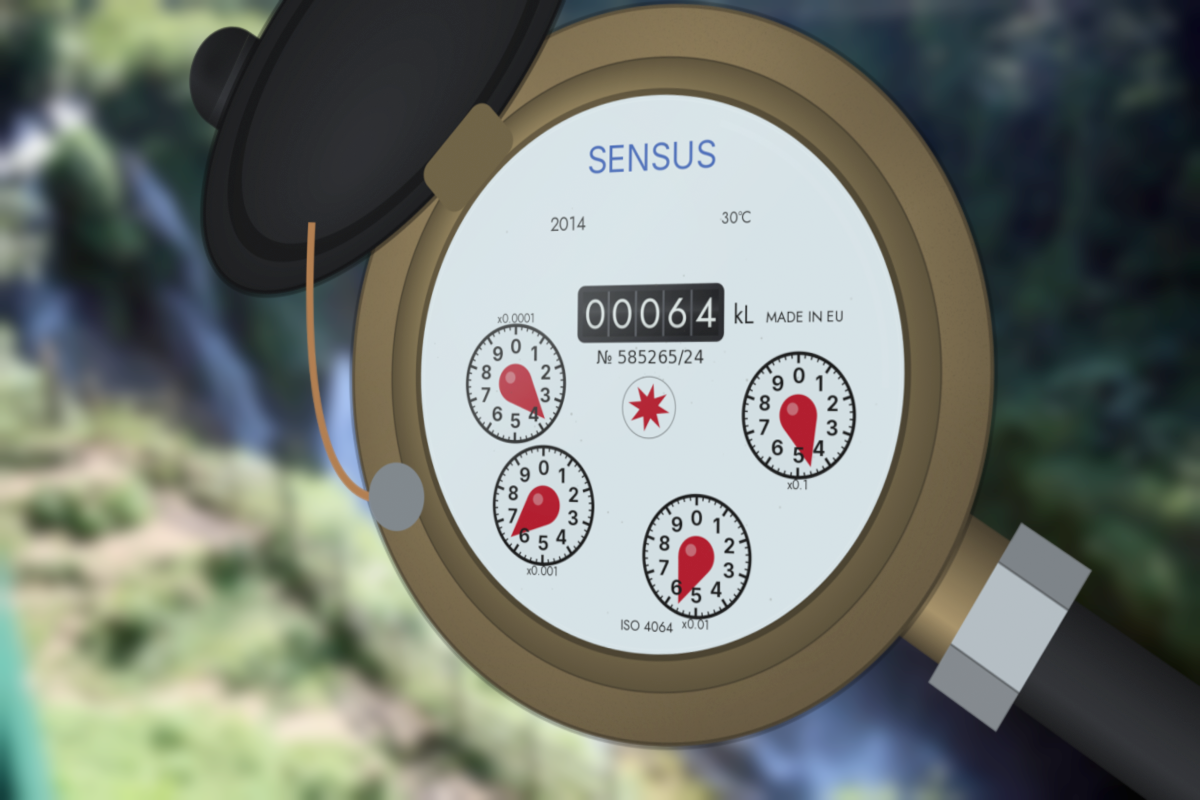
64.4563 kL
